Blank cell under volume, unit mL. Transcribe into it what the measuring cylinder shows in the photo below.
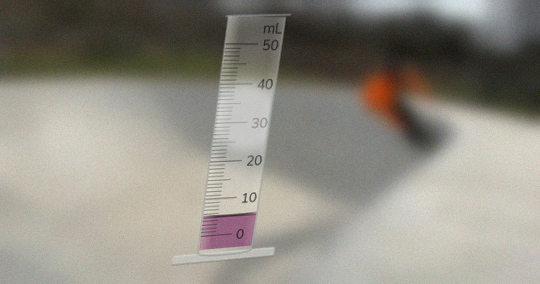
5 mL
